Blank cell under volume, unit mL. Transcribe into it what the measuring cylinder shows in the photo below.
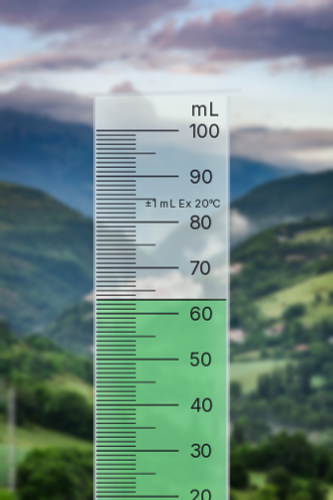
63 mL
